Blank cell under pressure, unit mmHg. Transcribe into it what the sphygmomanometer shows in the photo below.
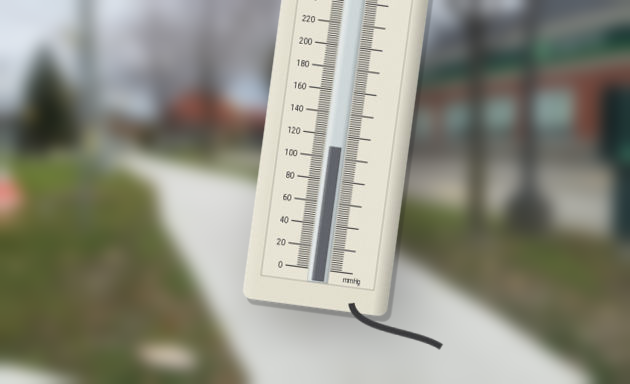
110 mmHg
